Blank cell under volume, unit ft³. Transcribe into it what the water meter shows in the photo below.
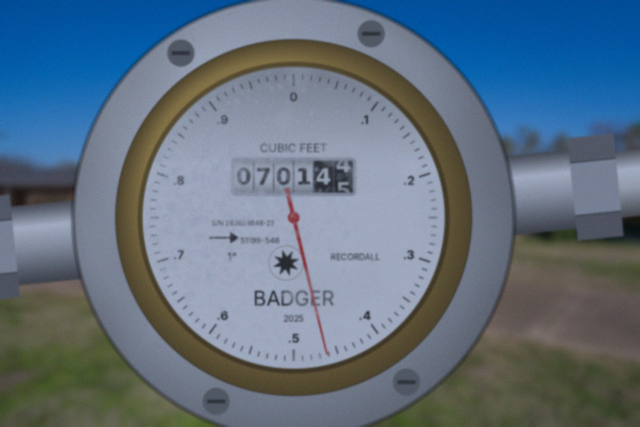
70144.46 ft³
